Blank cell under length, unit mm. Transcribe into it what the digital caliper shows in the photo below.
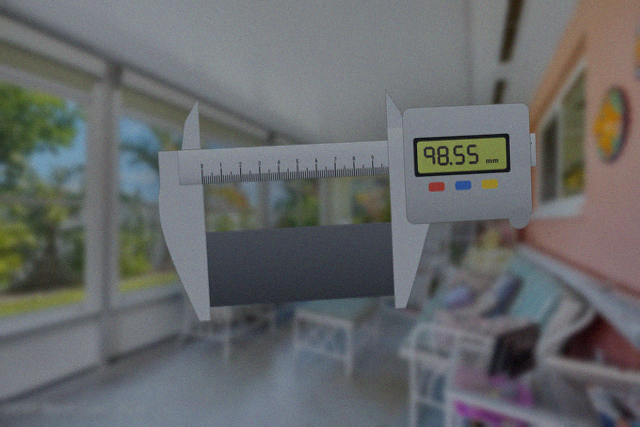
98.55 mm
